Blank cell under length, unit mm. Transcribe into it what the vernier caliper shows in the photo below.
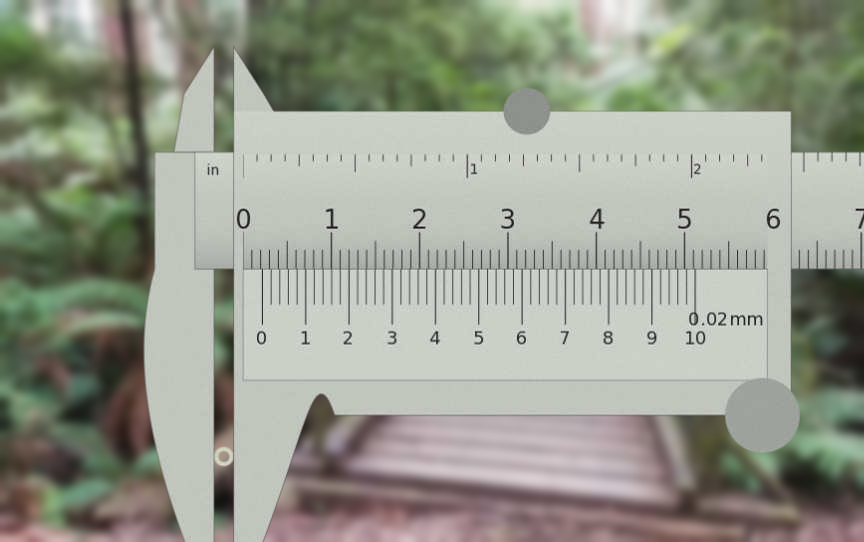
2.2 mm
